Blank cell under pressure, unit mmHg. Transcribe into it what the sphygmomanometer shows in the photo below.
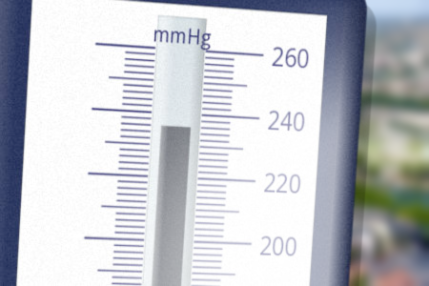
236 mmHg
